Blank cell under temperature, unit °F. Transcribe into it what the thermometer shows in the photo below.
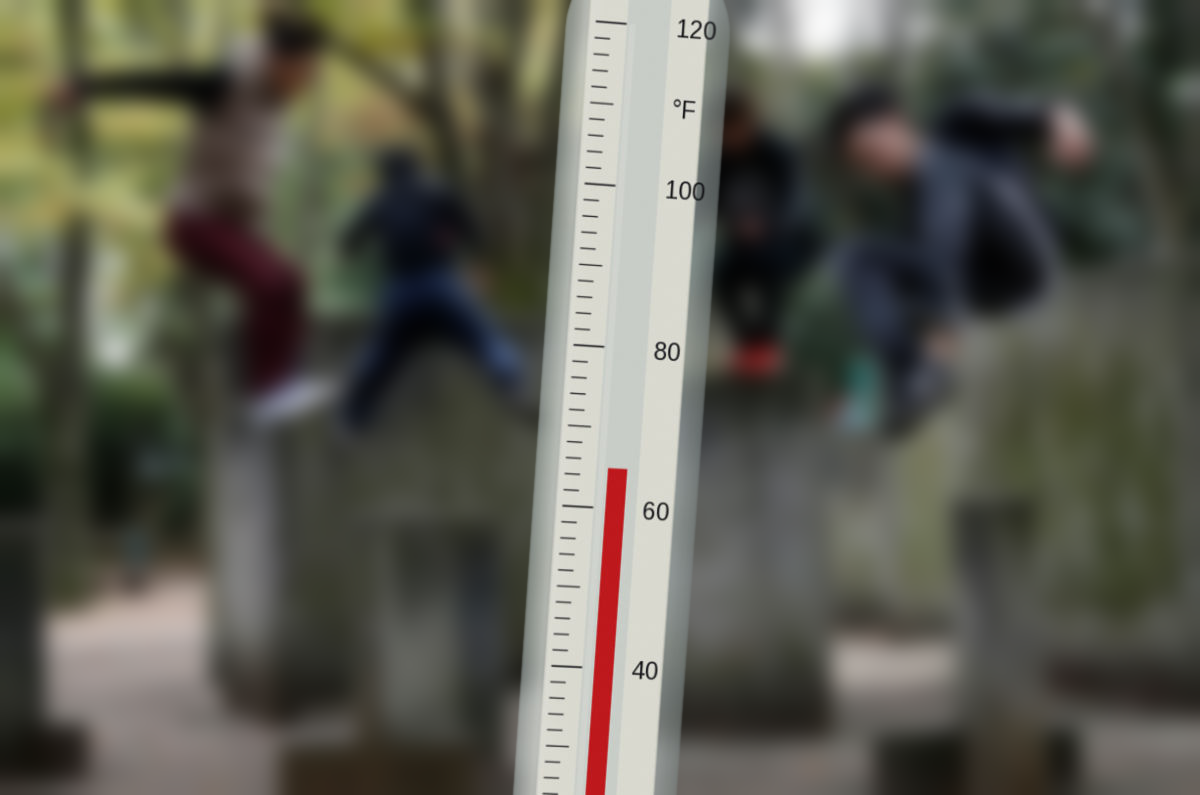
65 °F
